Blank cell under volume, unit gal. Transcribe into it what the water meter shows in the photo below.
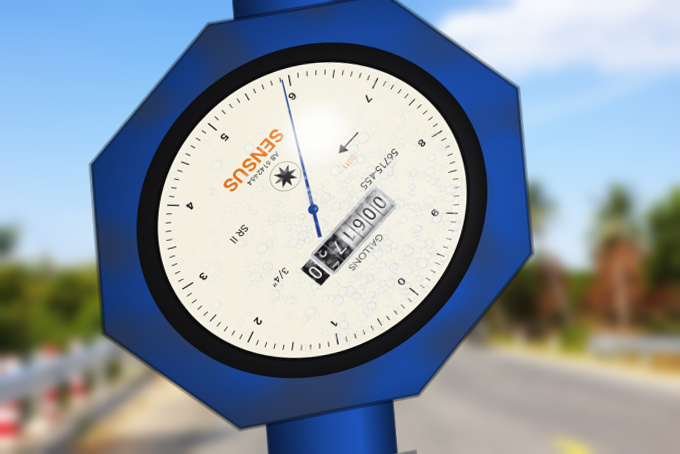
61725.9 gal
